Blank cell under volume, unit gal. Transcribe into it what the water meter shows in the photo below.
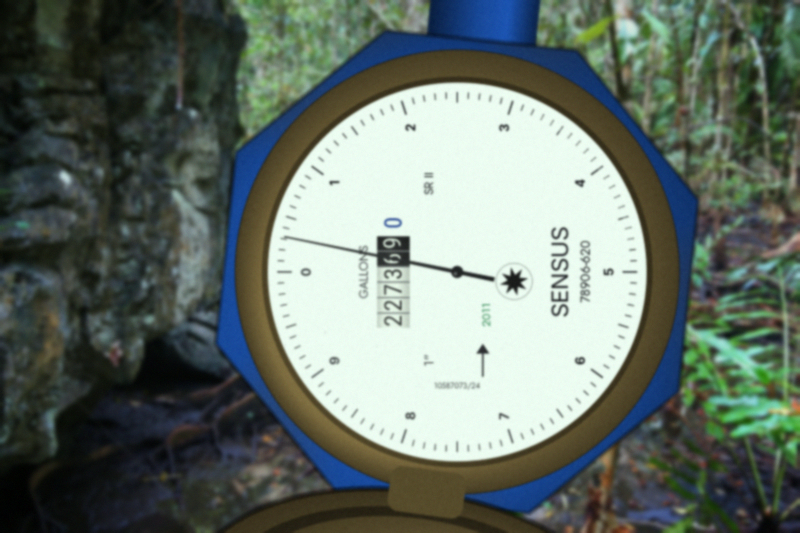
2273690.3 gal
